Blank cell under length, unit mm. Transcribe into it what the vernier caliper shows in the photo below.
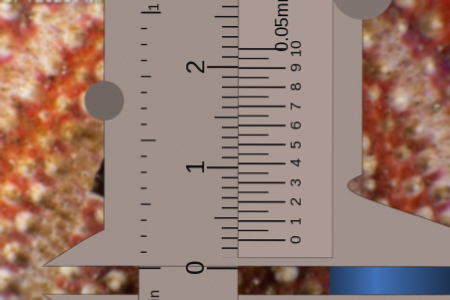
2.8 mm
